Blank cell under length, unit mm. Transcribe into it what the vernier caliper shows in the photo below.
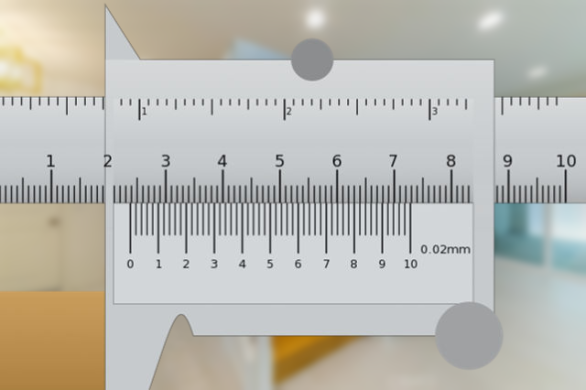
23.8 mm
